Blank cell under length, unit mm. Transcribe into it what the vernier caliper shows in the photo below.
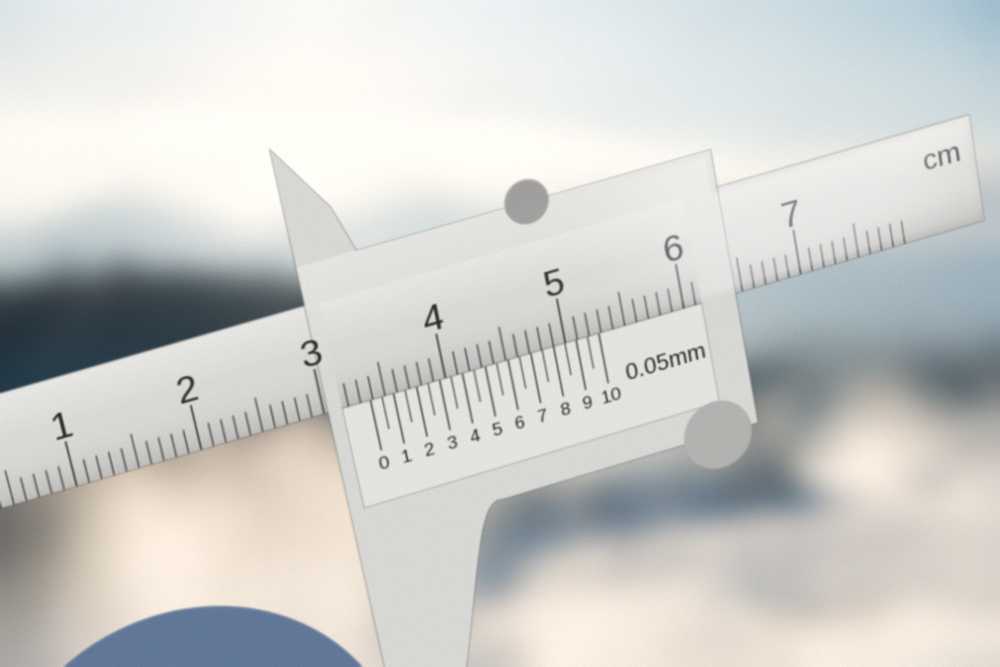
33.8 mm
